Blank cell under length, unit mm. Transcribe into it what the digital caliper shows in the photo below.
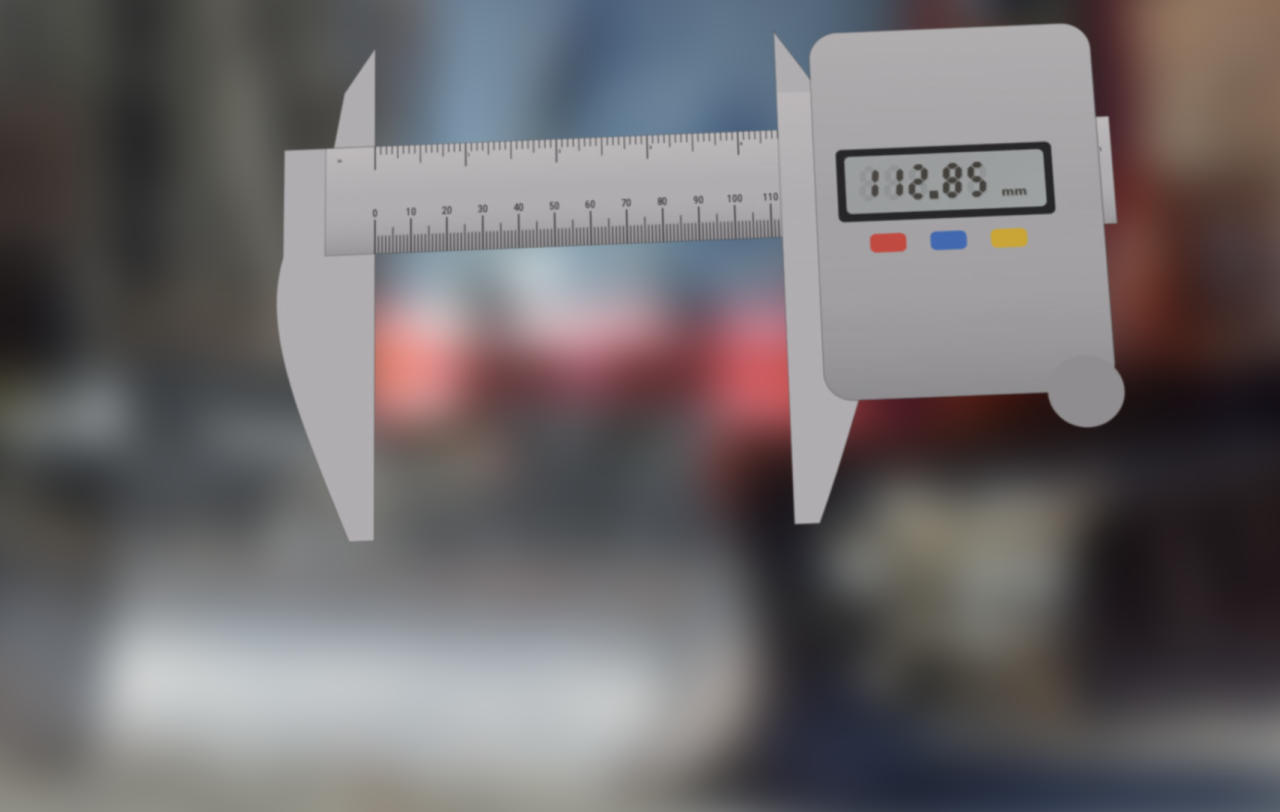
112.85 mm
